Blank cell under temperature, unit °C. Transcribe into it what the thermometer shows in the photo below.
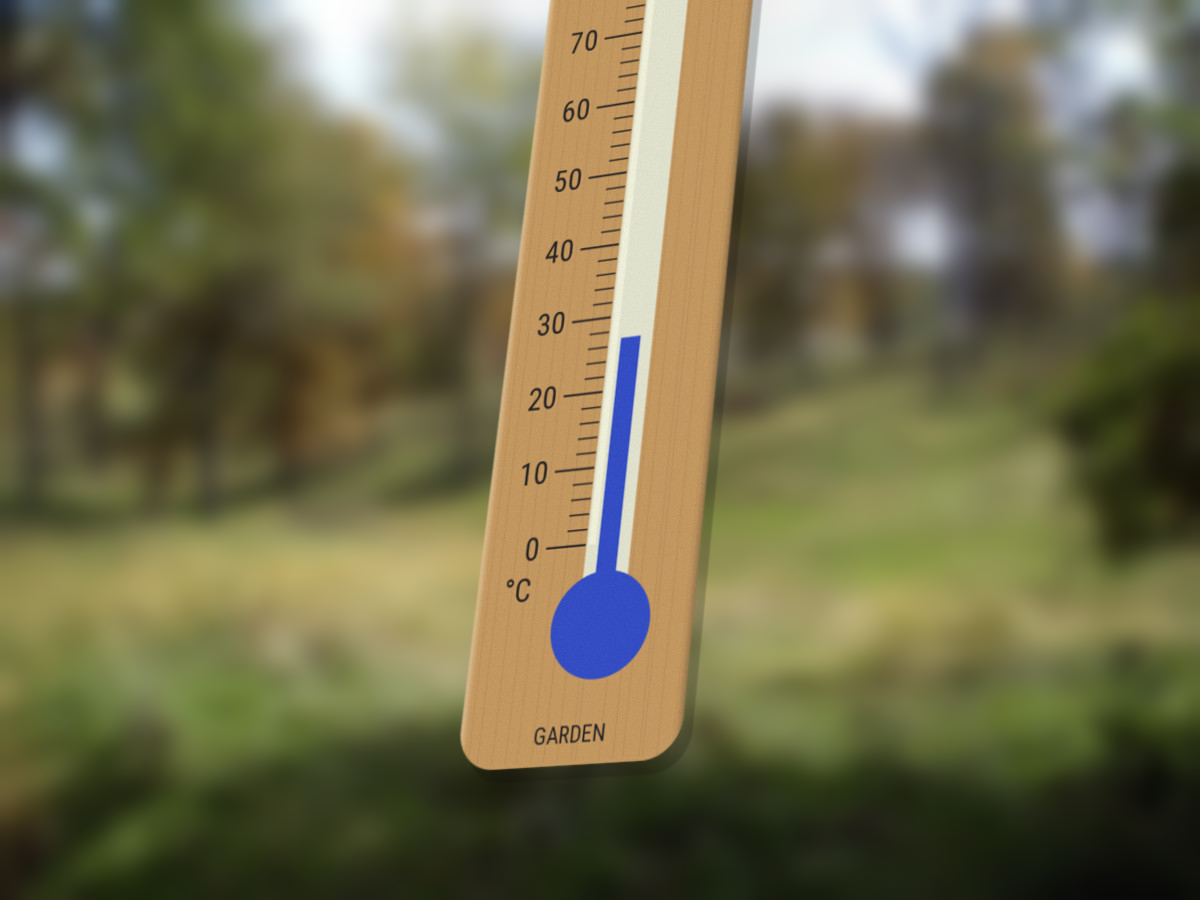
27 °C
